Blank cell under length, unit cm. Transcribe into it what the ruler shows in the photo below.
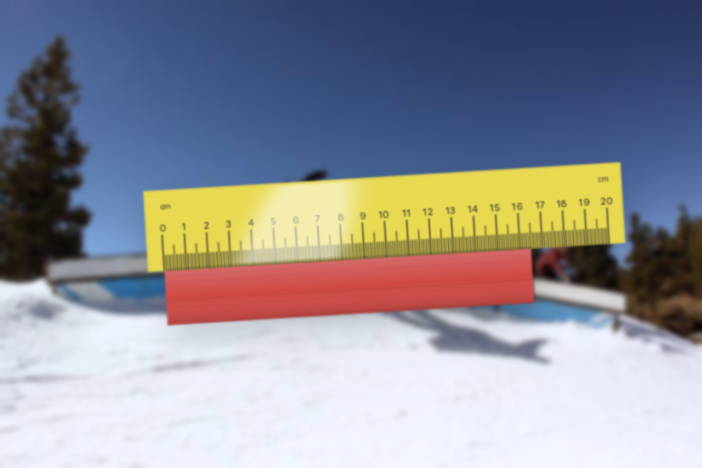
16.5 cm
